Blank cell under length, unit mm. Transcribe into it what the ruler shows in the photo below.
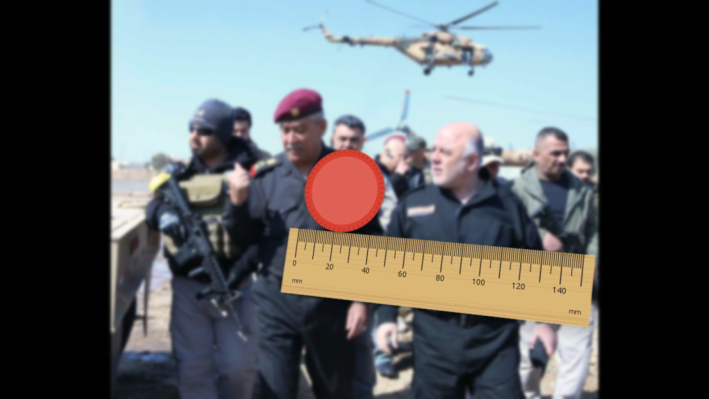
45 mm
